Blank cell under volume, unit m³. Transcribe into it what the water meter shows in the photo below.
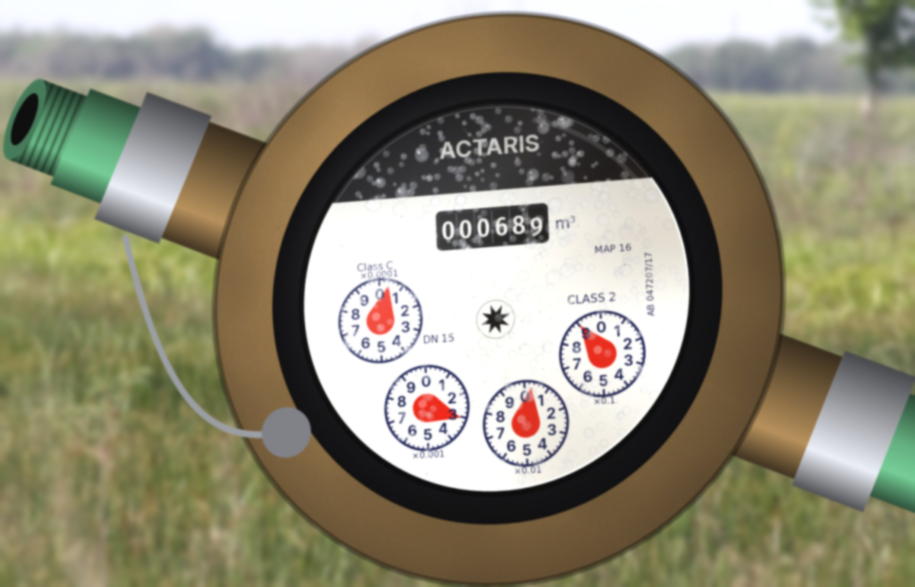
688.9030 m³
